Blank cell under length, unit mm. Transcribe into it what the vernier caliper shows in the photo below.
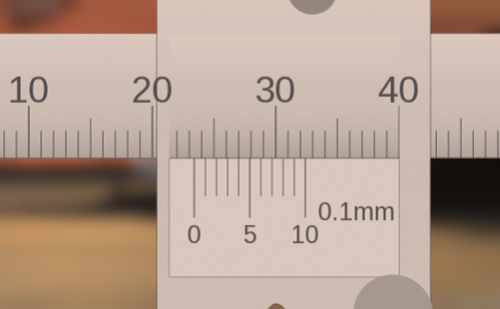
23.4 mm
